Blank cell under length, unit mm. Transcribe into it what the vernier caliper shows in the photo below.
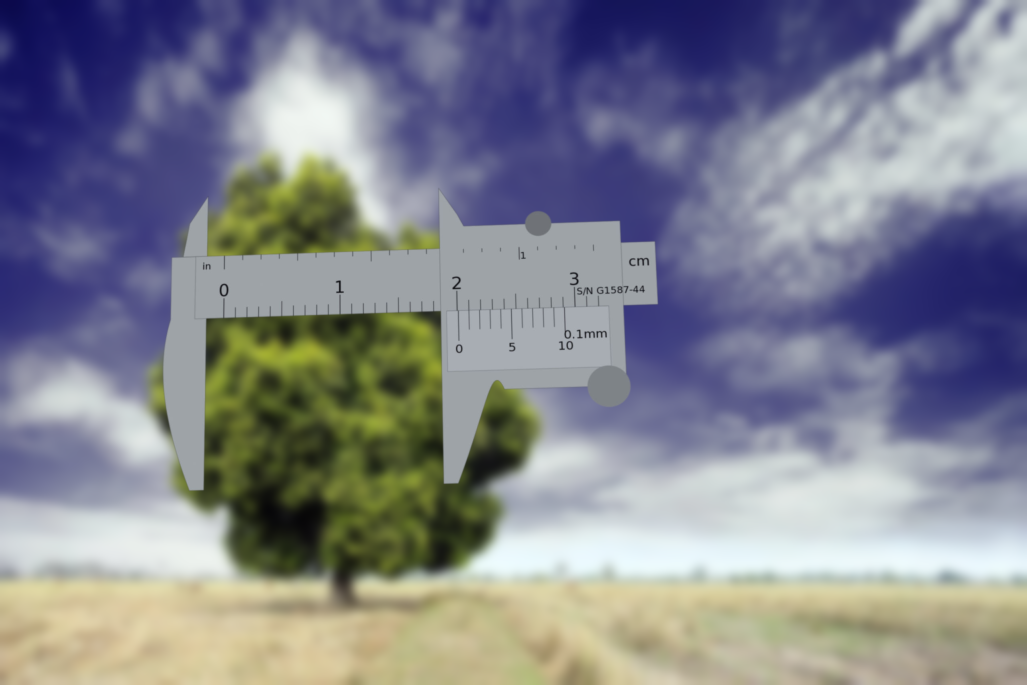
20.1 mm
